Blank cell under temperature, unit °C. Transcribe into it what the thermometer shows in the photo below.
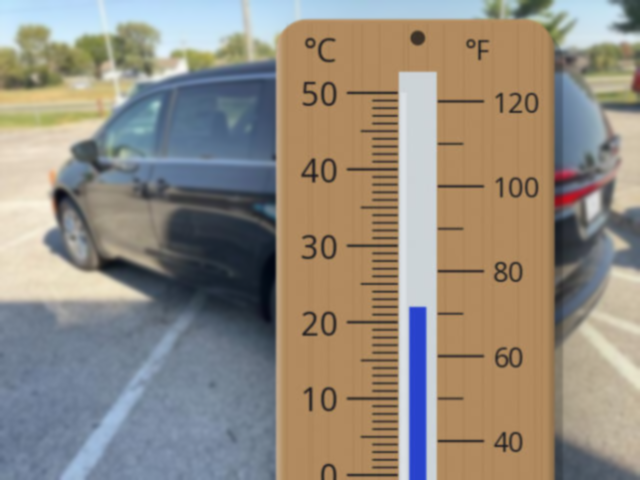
22 °C
